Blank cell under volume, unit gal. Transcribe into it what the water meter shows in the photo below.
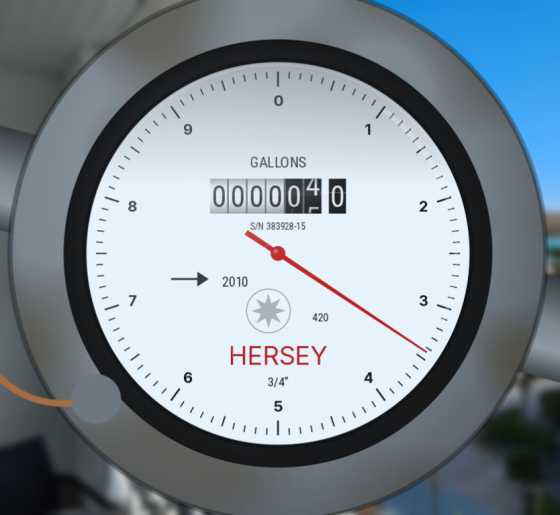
43.4 gal
